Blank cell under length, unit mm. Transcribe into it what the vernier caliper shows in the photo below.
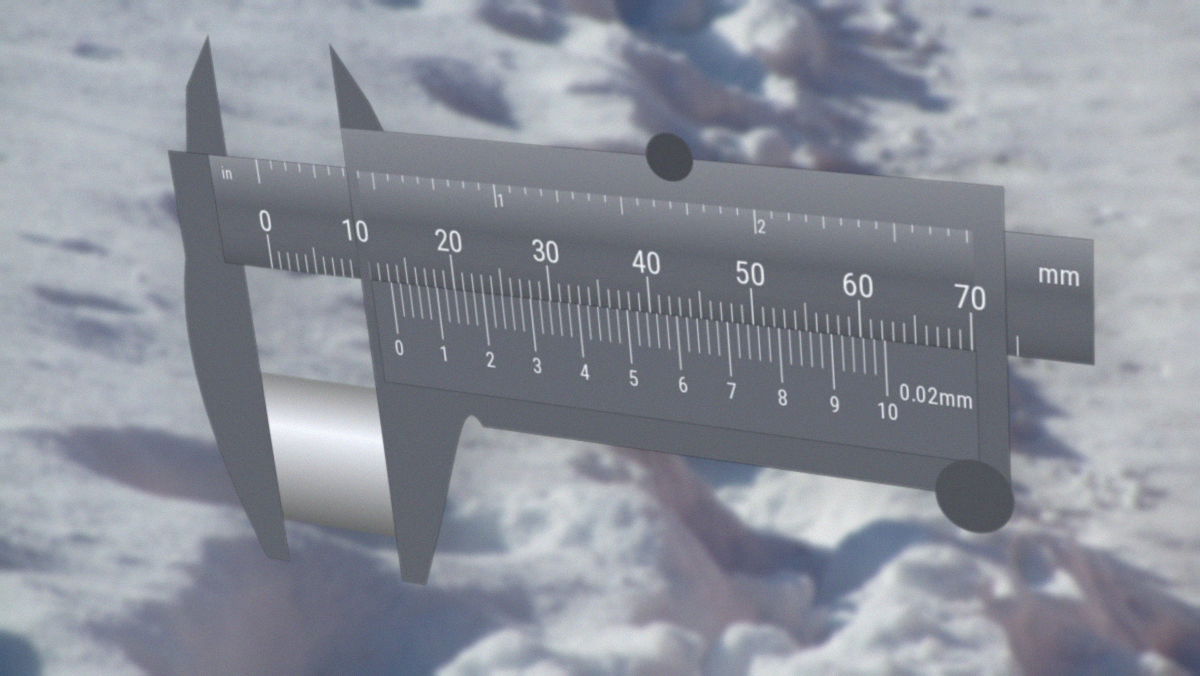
13.2 mm
